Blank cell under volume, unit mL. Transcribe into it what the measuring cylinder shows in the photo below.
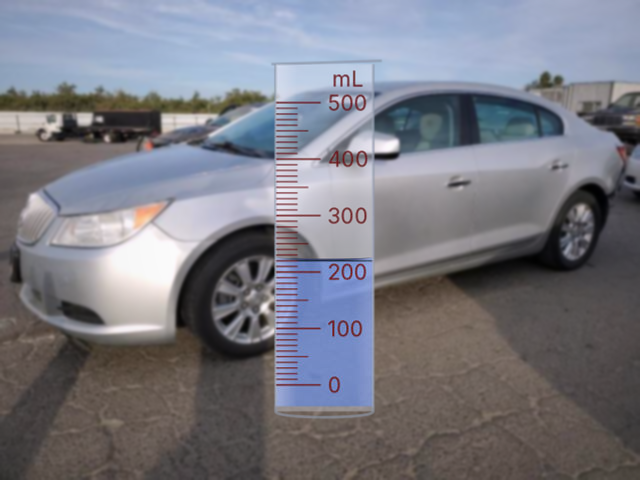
220 mL
